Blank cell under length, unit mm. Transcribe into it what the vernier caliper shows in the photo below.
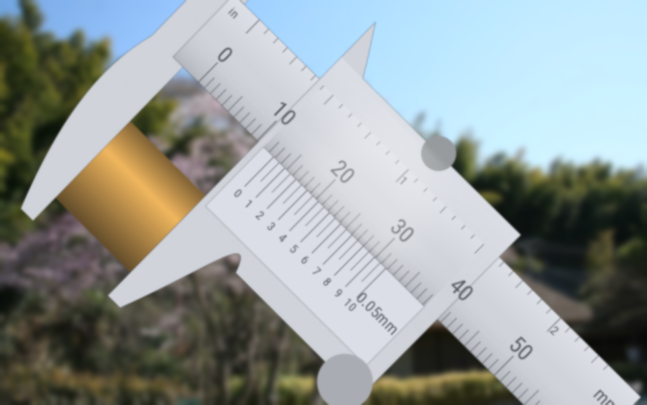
12.8 mm
